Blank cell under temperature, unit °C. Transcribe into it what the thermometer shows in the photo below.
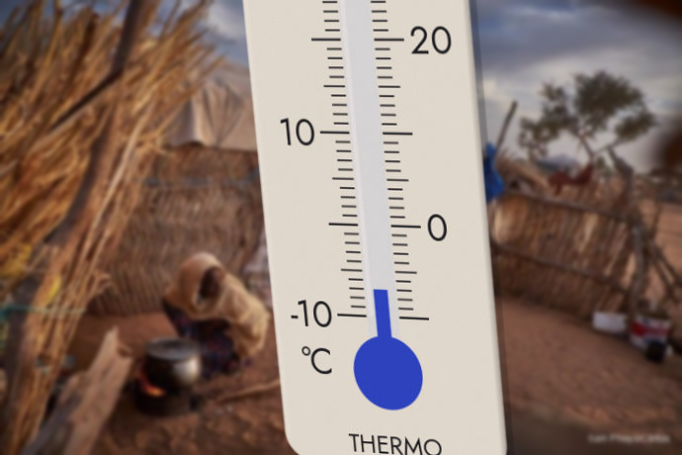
-7 °C
